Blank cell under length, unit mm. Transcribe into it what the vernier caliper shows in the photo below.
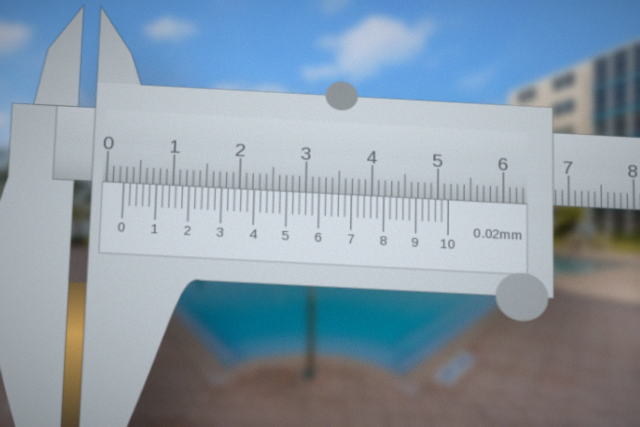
2.6 mm
